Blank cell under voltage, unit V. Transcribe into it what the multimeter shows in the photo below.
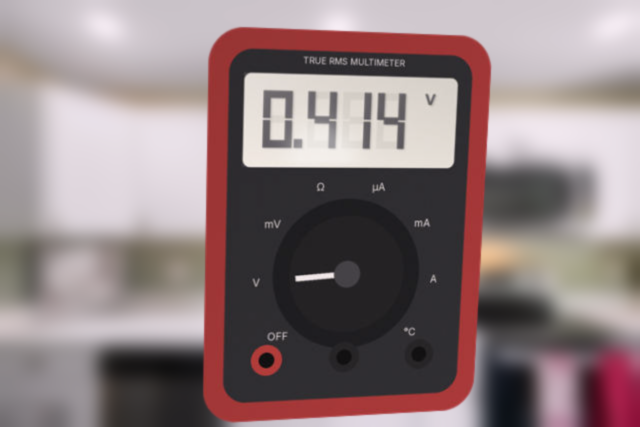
0.414 V
